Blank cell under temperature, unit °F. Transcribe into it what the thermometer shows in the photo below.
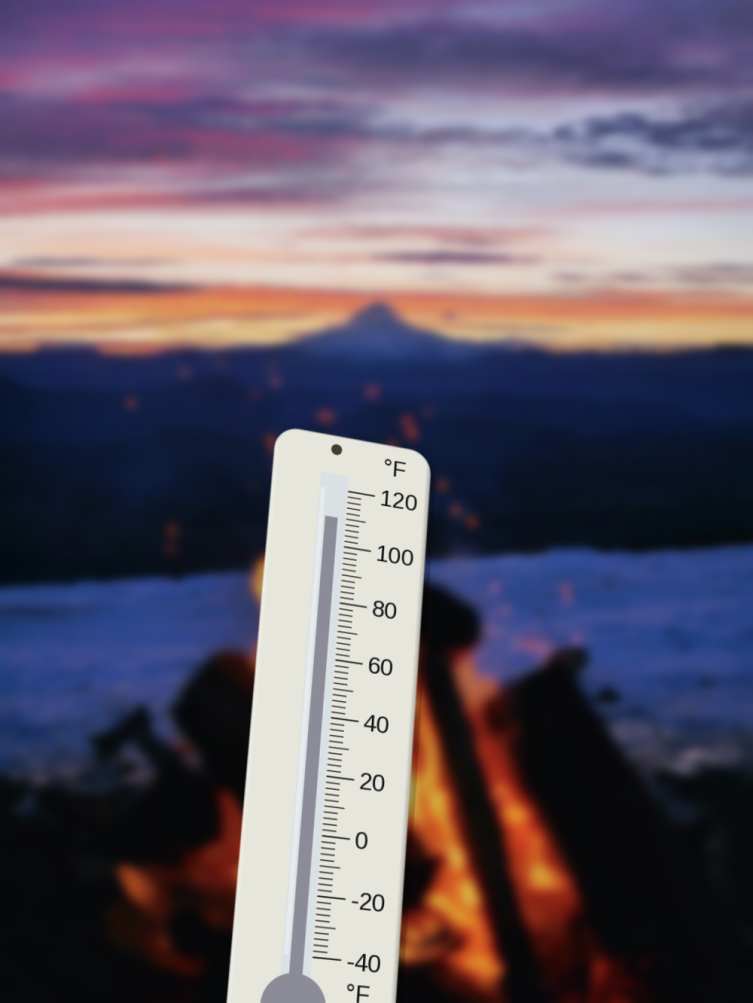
110 °F
